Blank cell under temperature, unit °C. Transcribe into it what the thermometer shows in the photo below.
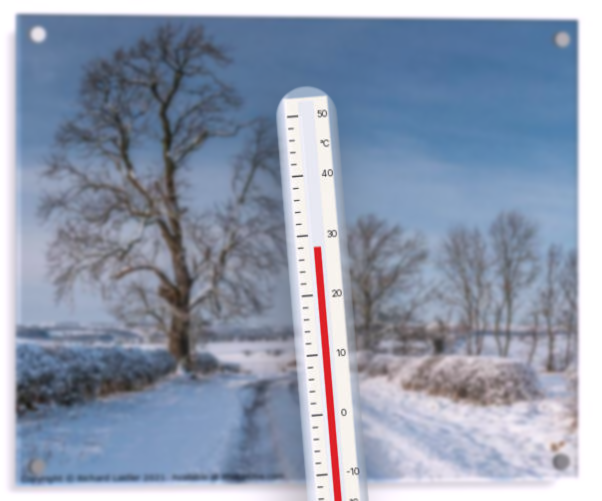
28 °C
